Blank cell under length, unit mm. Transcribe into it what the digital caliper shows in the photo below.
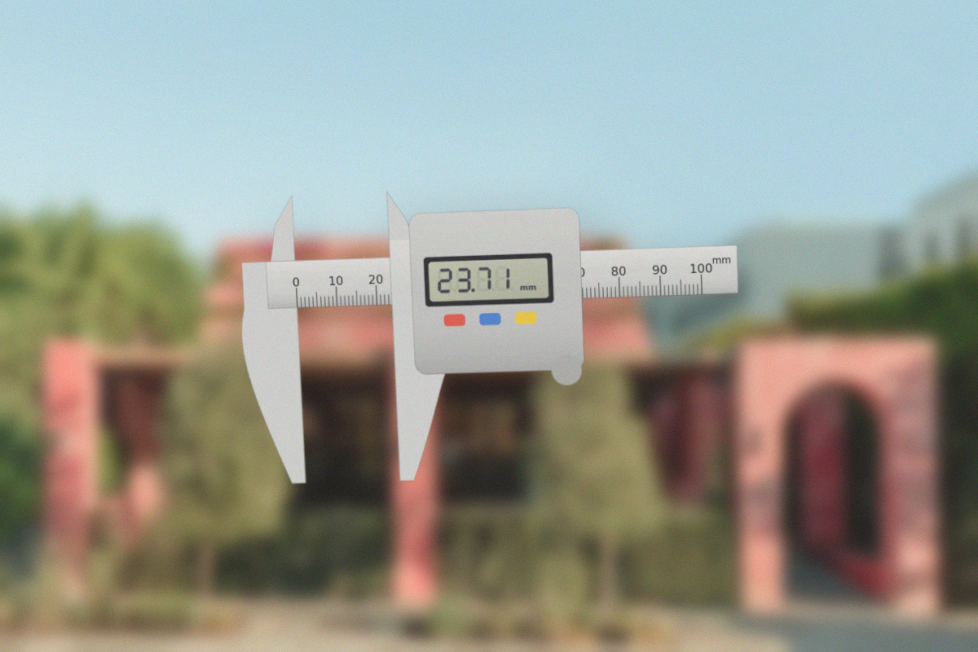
23.71 mm
